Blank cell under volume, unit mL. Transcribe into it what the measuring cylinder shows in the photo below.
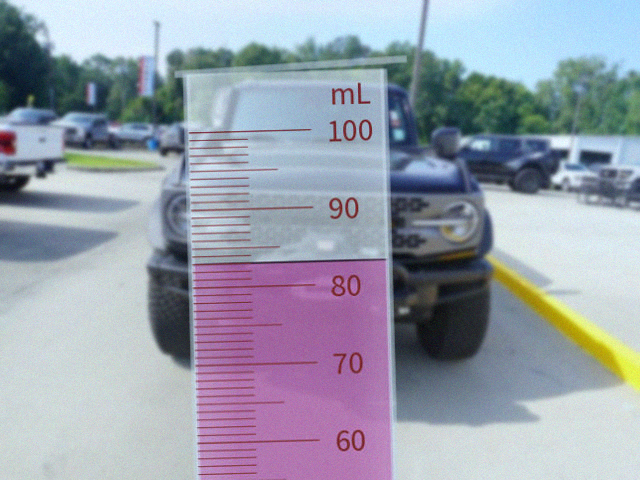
83 mL
